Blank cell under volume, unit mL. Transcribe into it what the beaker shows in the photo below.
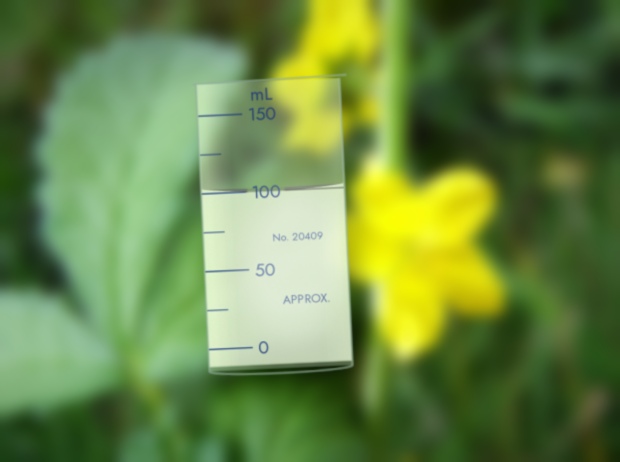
100 mL
